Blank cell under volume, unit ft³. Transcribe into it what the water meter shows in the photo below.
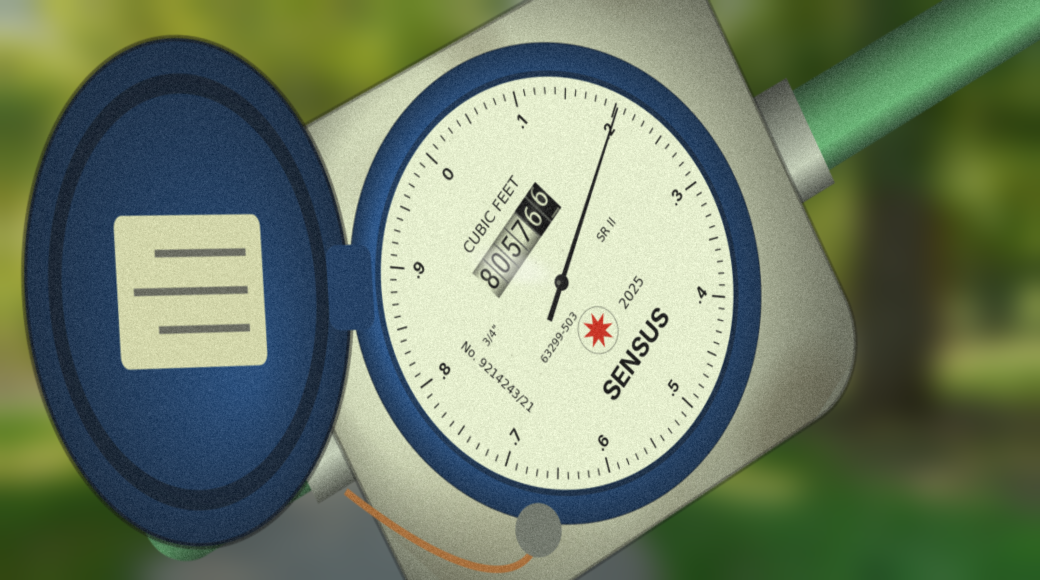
805766.20 ft³
